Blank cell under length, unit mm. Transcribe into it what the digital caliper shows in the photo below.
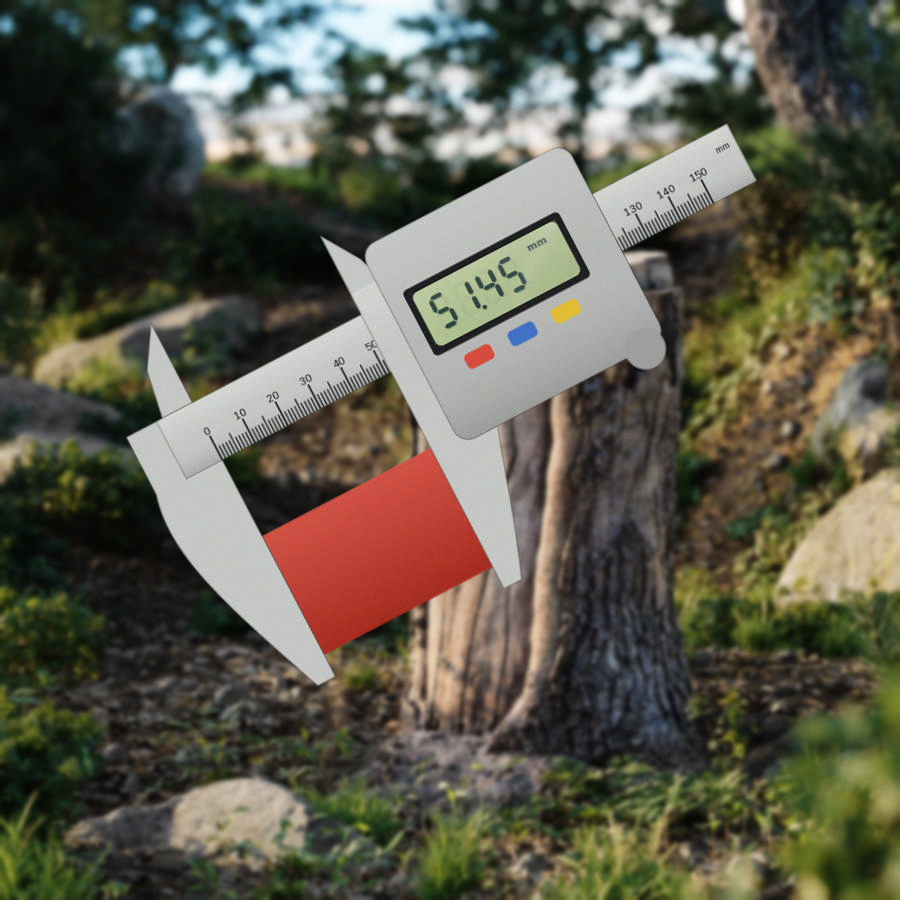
51.45 mm
